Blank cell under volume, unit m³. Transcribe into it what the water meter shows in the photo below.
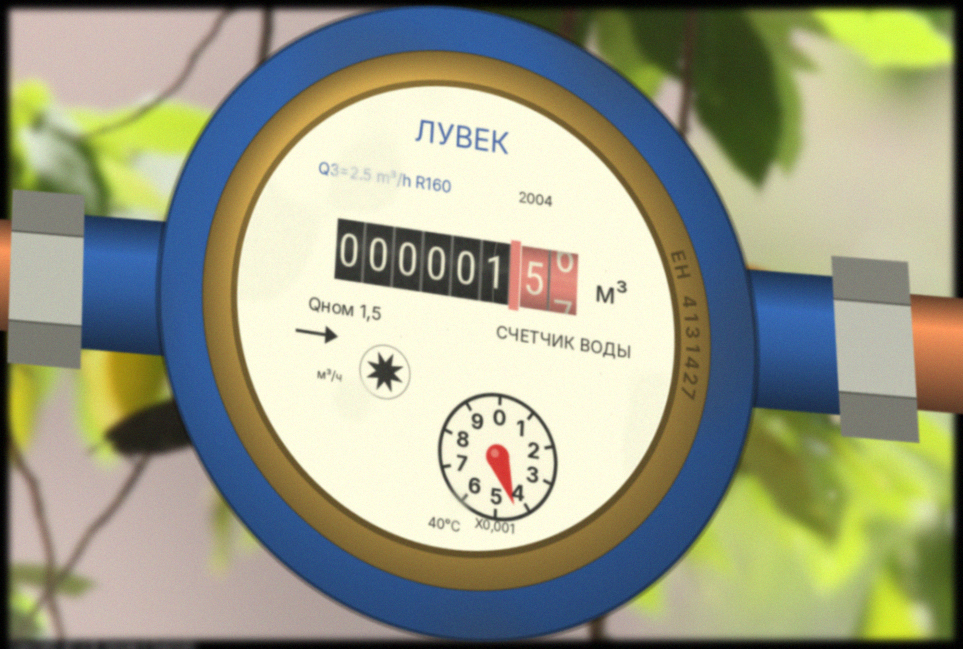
1.564 m³
